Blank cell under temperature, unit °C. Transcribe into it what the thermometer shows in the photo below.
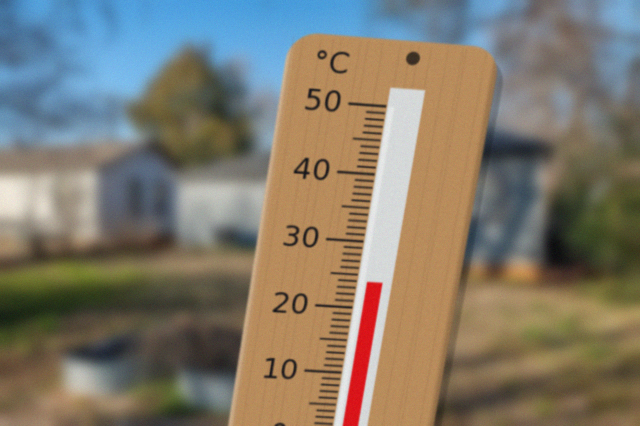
24 °C
